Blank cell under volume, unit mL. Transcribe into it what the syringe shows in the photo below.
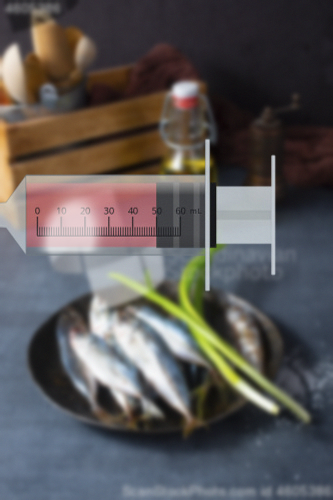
50 mL
